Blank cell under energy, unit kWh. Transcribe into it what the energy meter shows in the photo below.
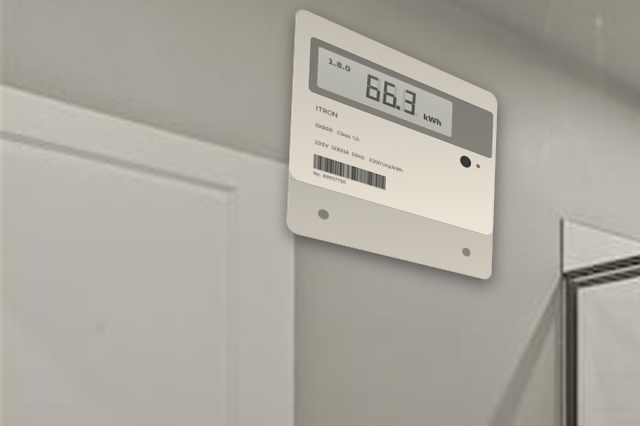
66.3 kWh
